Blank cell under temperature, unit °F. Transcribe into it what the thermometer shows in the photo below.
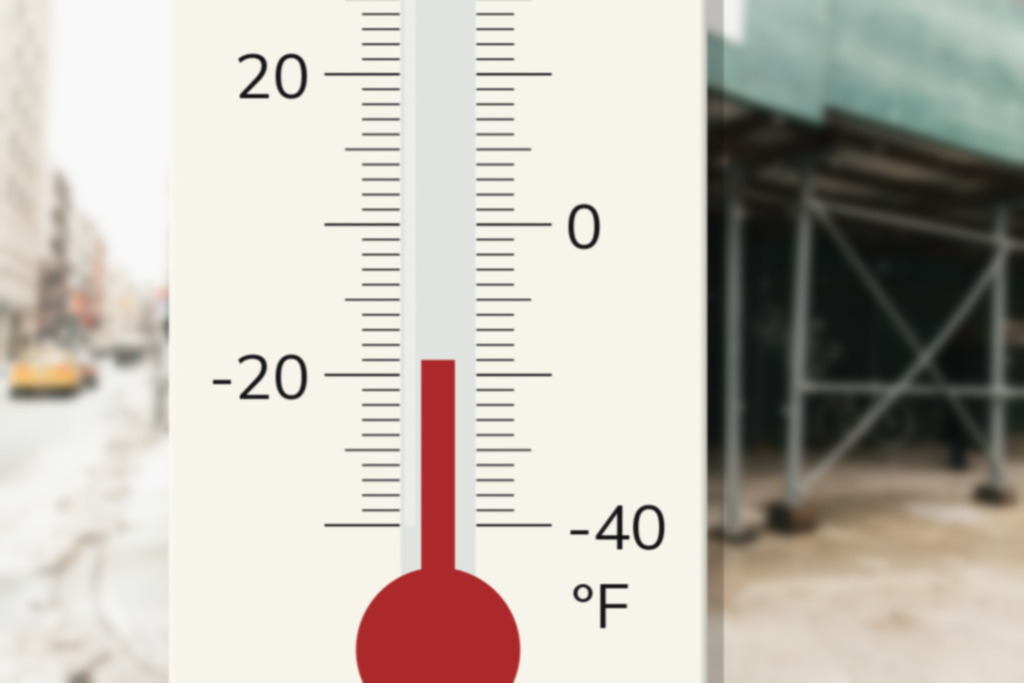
-18 °F
